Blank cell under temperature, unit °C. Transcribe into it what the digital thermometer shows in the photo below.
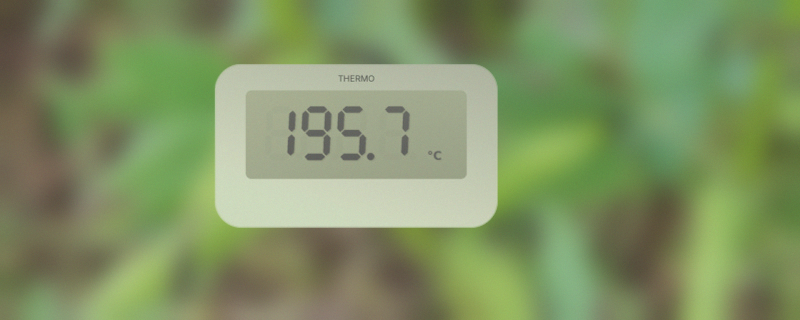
195.7 °C
